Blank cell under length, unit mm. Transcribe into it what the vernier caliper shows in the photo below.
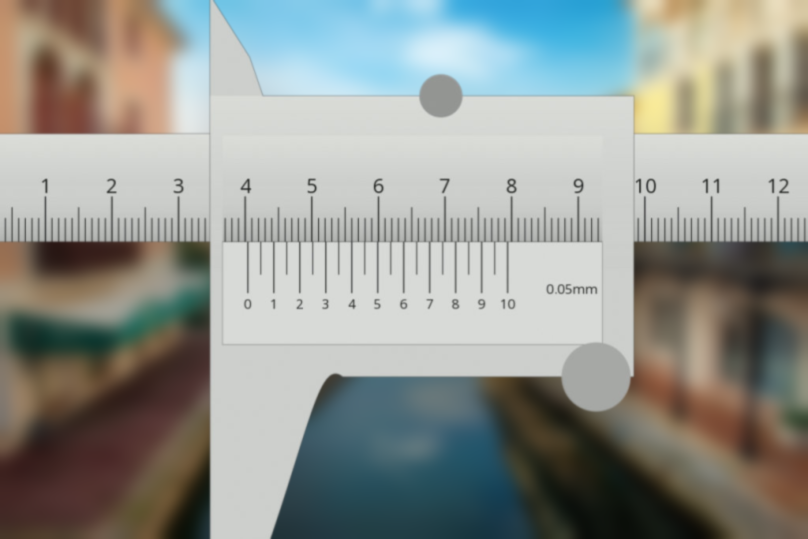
40.4 mm
